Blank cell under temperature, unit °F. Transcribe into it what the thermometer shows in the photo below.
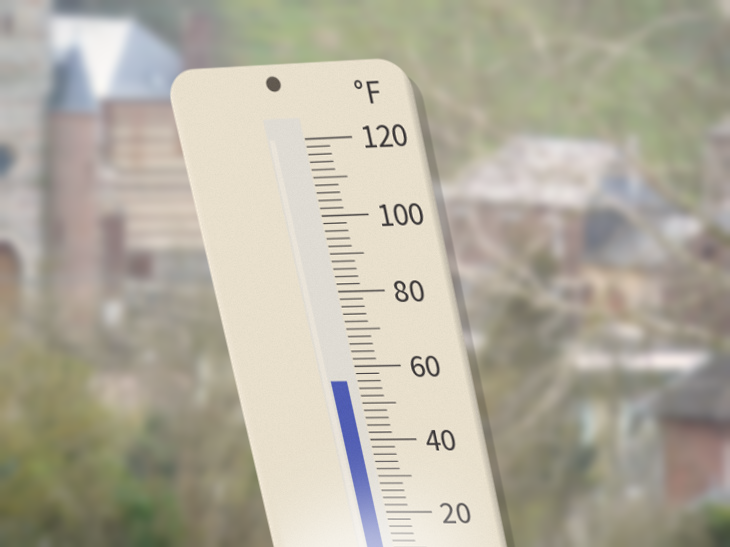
56 °F
